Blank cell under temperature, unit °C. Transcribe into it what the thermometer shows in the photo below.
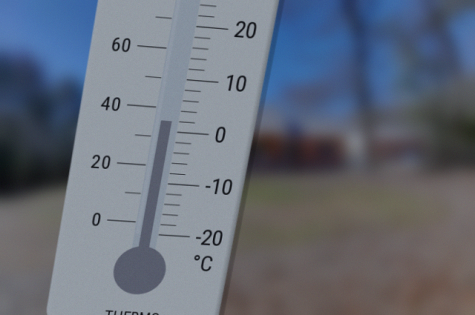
2 °C
